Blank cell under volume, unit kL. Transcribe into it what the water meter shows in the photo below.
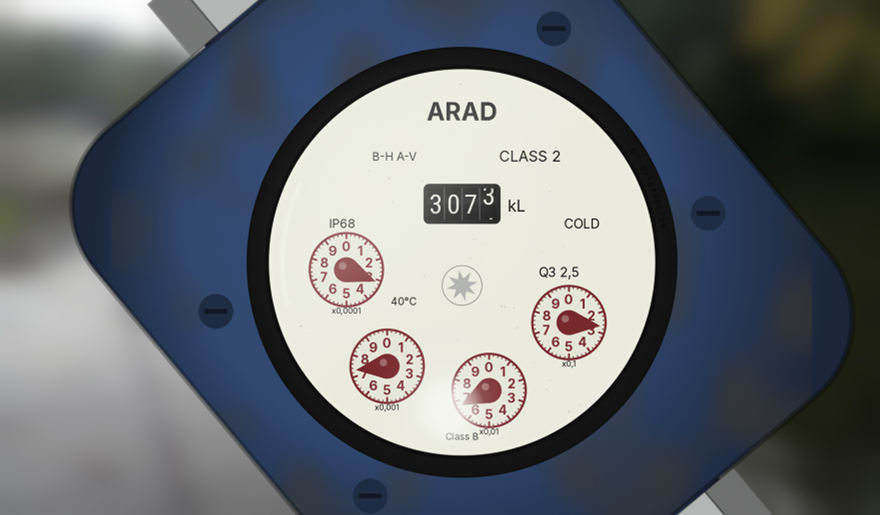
3073.2673 kL
